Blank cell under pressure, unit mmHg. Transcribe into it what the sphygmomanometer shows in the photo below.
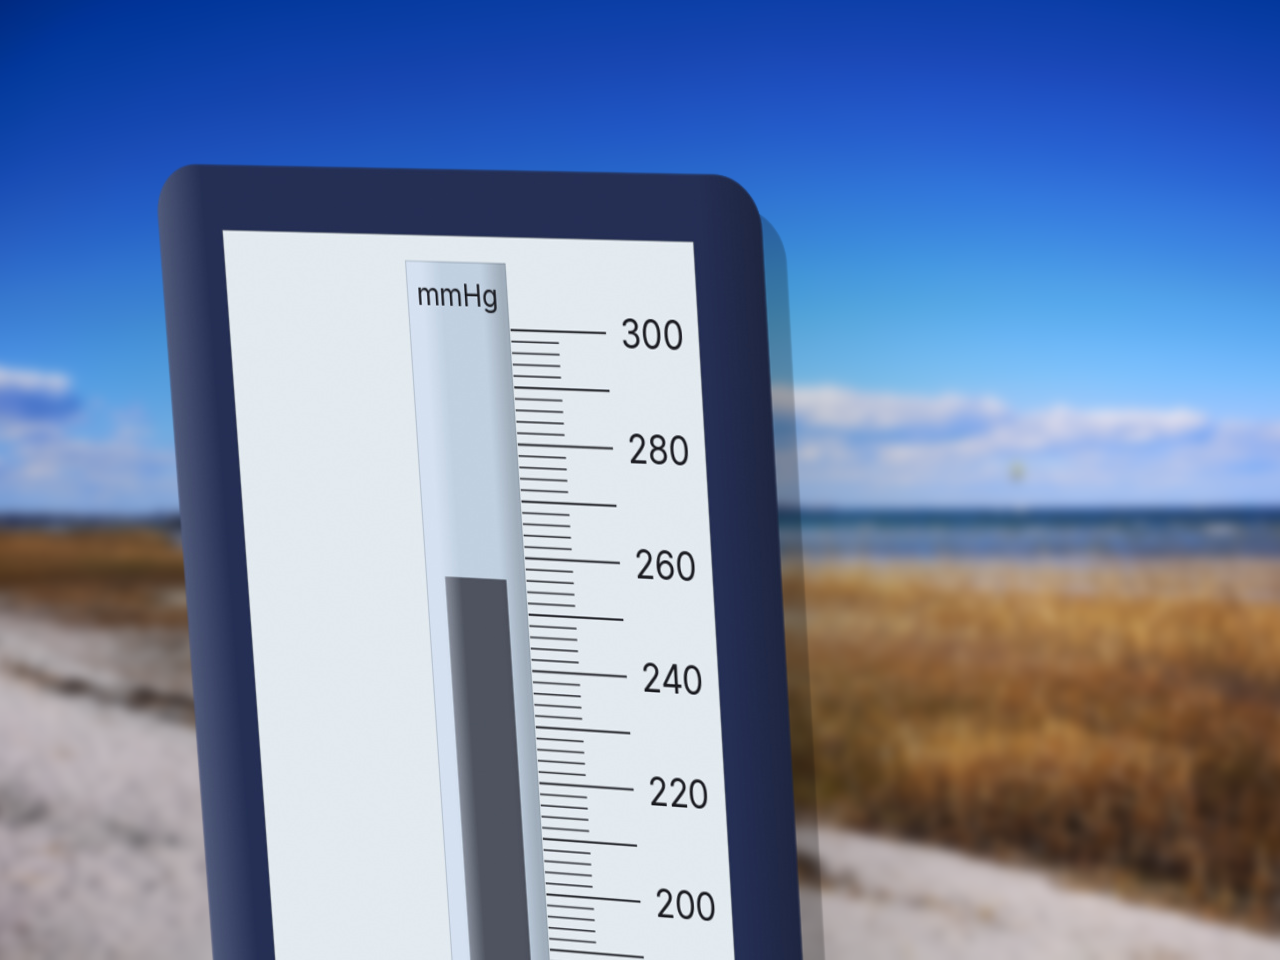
256 mmHg
